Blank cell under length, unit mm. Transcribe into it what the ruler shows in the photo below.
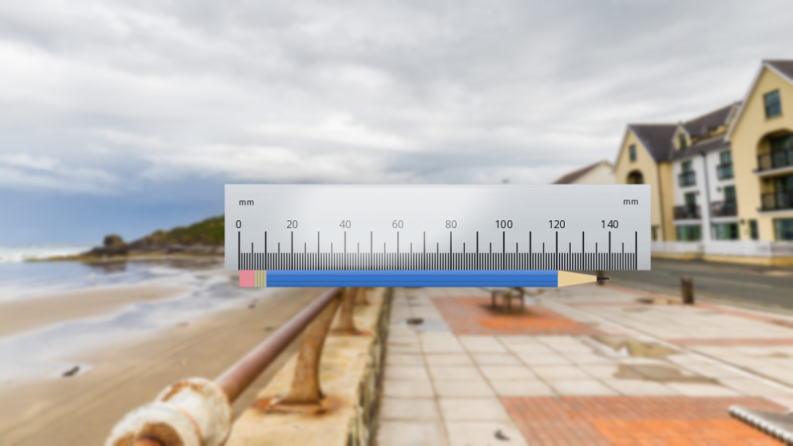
140 mm
